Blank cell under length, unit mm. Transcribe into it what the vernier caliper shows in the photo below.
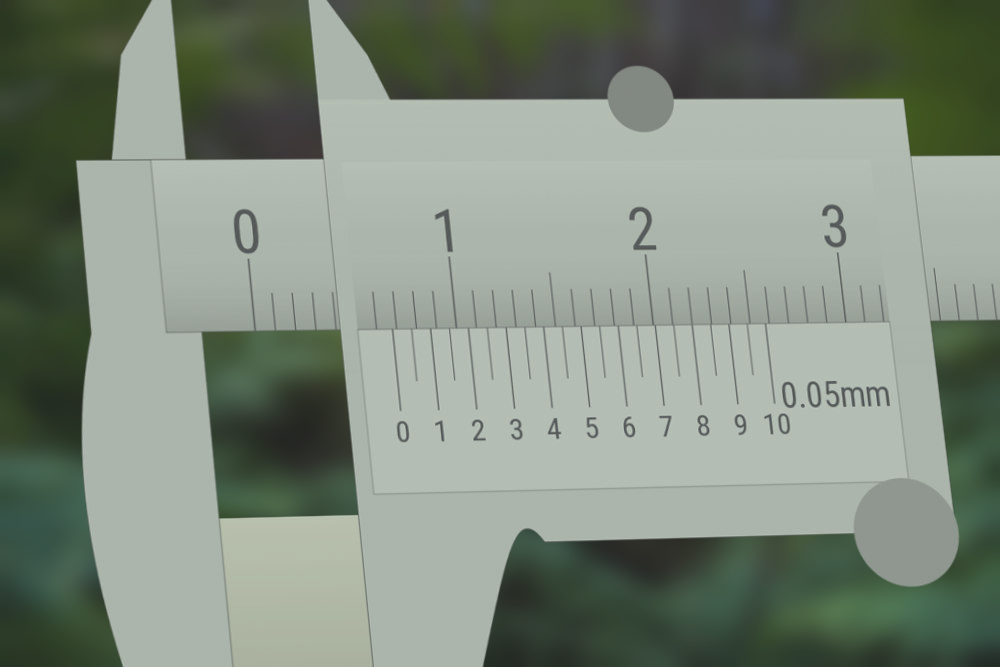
6.8 mm
